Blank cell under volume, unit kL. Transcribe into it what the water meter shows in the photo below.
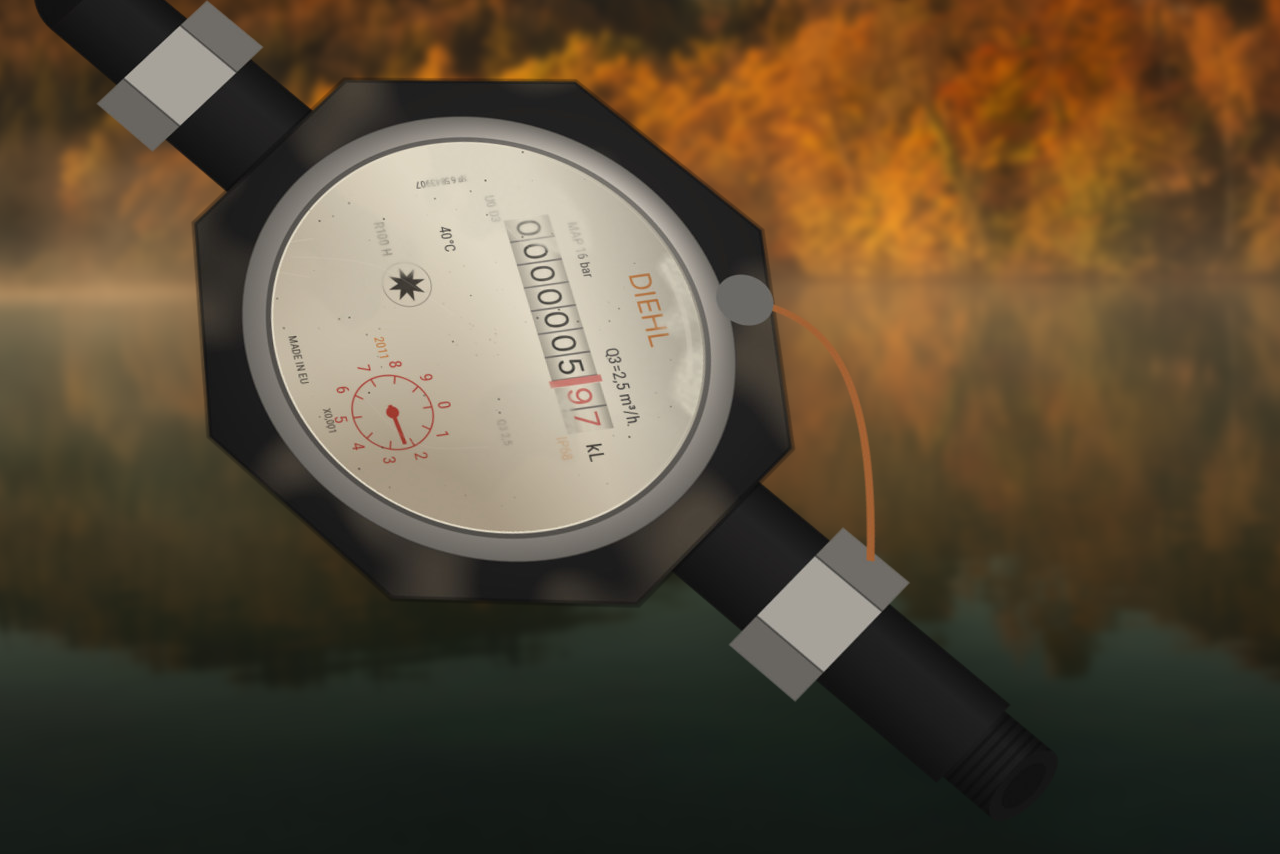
5.972 kL
